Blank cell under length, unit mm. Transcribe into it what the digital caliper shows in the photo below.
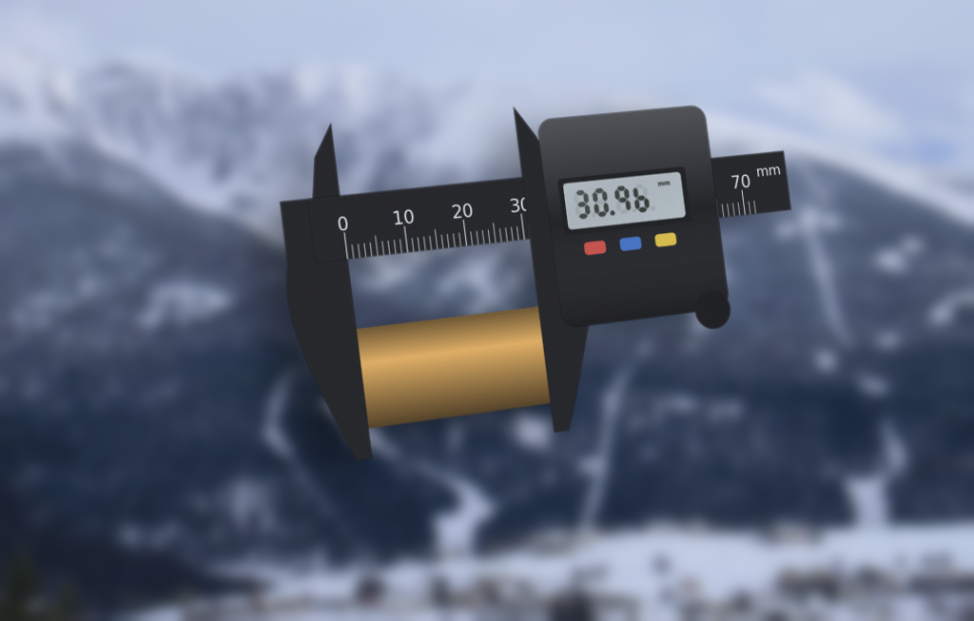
30.96 mm
